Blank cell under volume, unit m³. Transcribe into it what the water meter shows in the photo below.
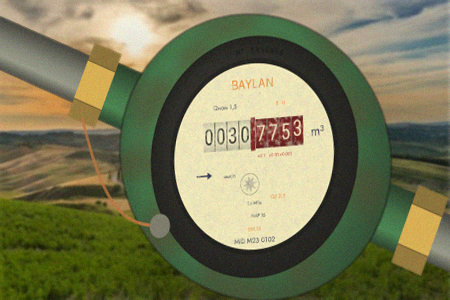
30.7753 m³
